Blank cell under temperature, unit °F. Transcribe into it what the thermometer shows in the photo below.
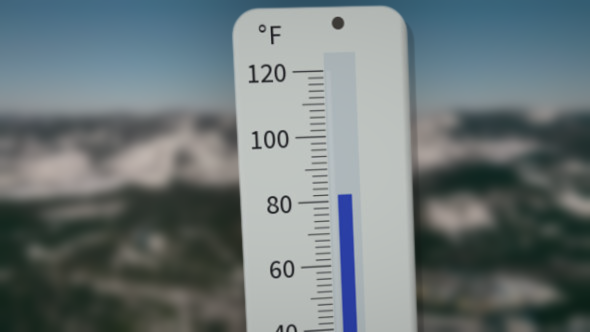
82 °F
